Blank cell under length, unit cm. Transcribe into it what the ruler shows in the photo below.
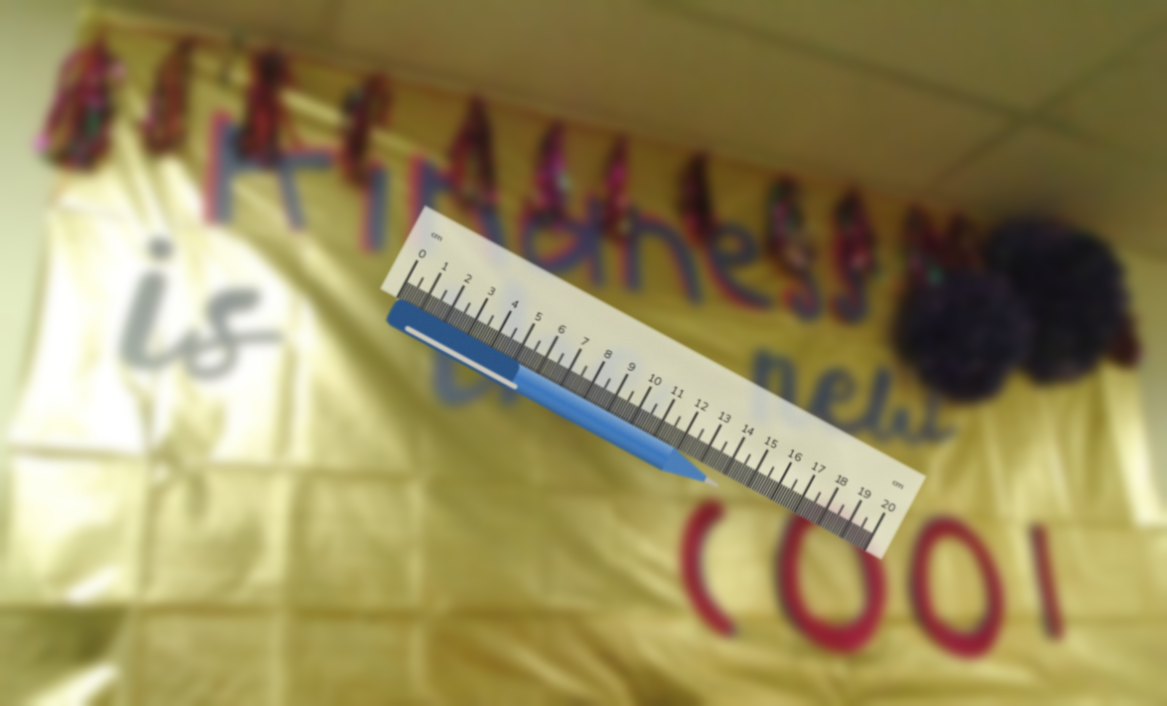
14 cm
